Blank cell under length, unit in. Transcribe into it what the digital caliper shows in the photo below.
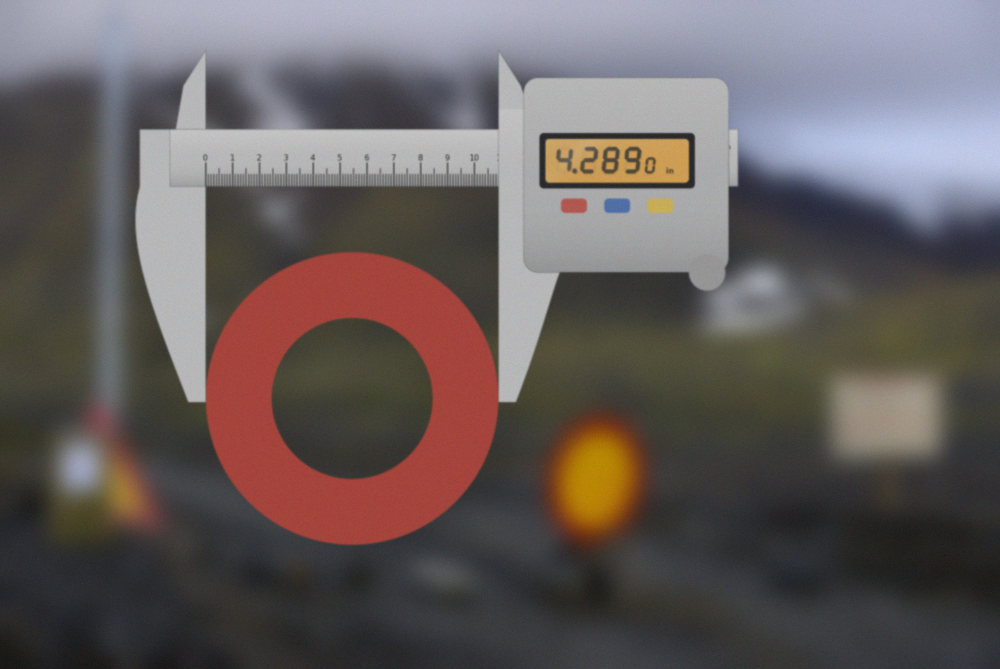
4.2890 in
